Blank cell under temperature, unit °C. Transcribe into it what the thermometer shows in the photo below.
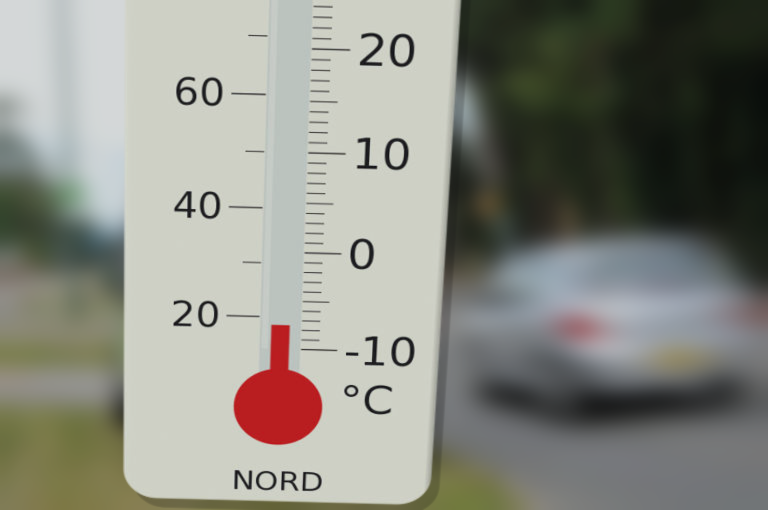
-7.5 °C
